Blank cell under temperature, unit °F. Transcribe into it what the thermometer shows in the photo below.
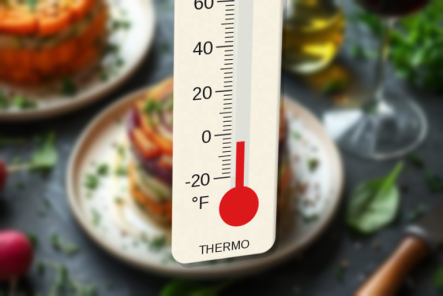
-4 °F
